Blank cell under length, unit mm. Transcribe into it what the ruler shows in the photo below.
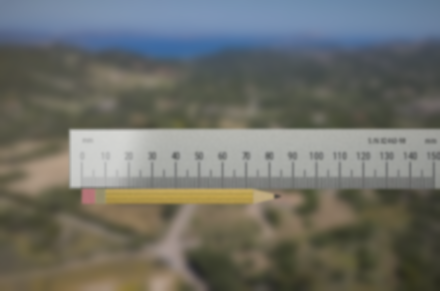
85 mm
